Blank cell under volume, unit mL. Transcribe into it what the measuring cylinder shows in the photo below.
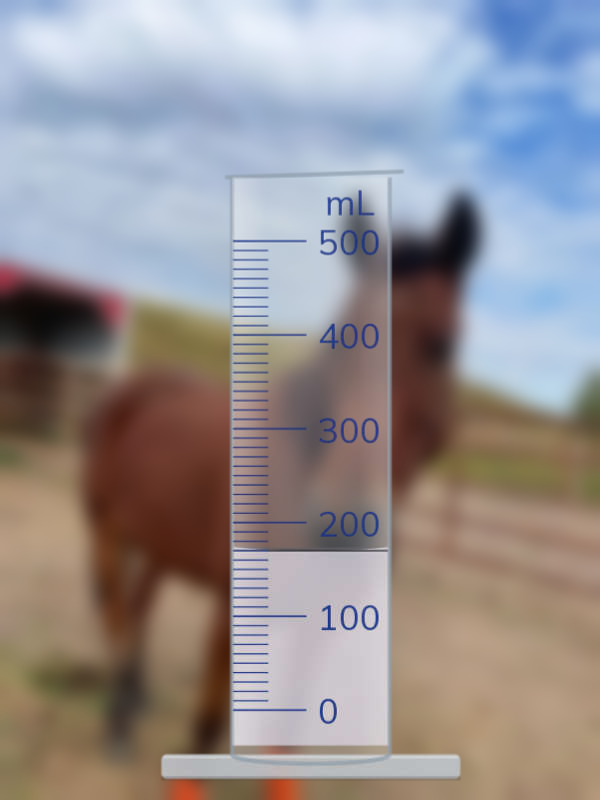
170 mL
